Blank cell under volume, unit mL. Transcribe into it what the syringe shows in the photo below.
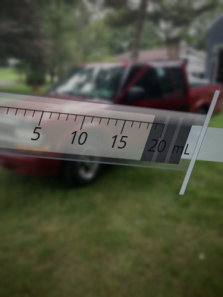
18.5 mL
